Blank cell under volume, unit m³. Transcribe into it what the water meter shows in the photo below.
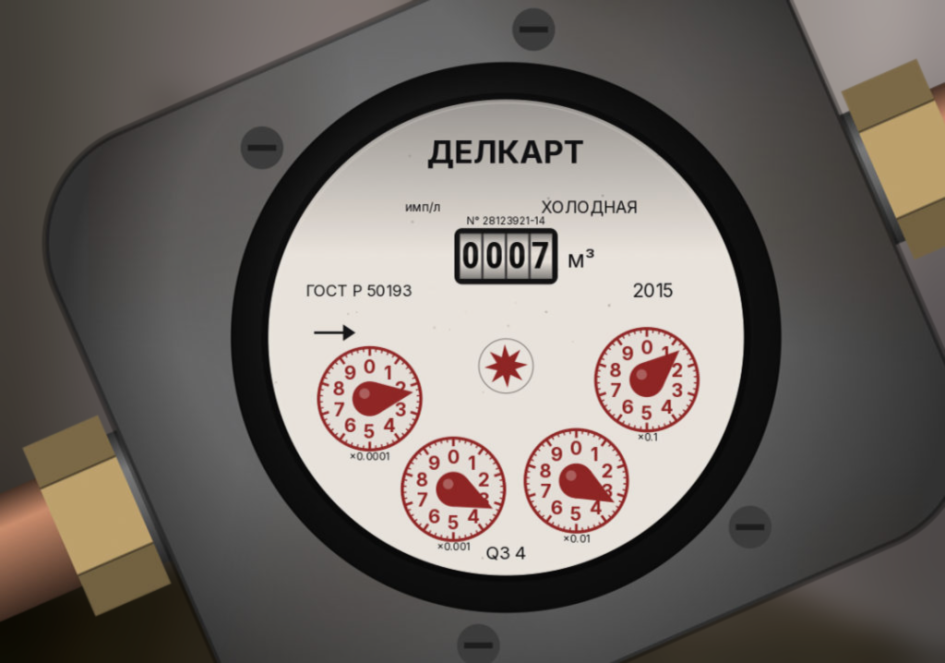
7.1332 m³
